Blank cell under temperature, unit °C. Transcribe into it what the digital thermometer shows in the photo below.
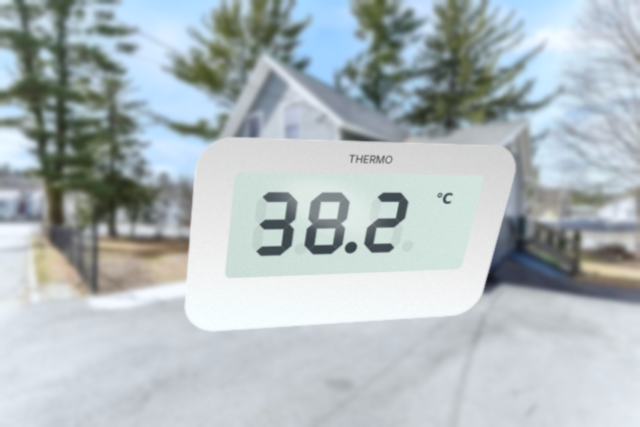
38.2 °C
